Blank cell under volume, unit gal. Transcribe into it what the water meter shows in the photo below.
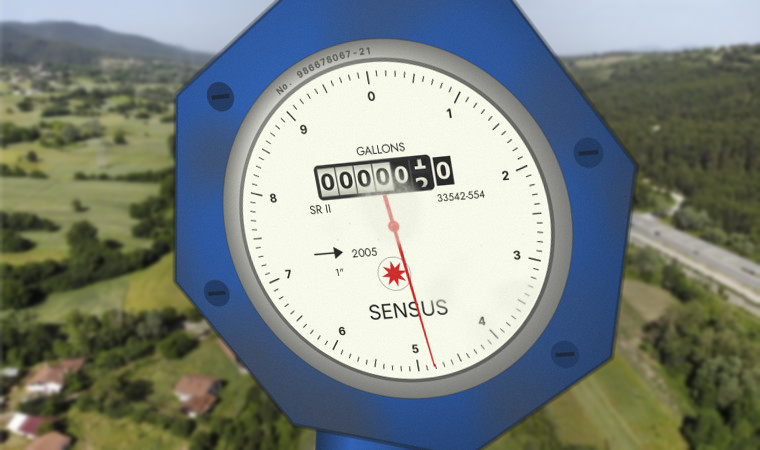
14.8 gal
